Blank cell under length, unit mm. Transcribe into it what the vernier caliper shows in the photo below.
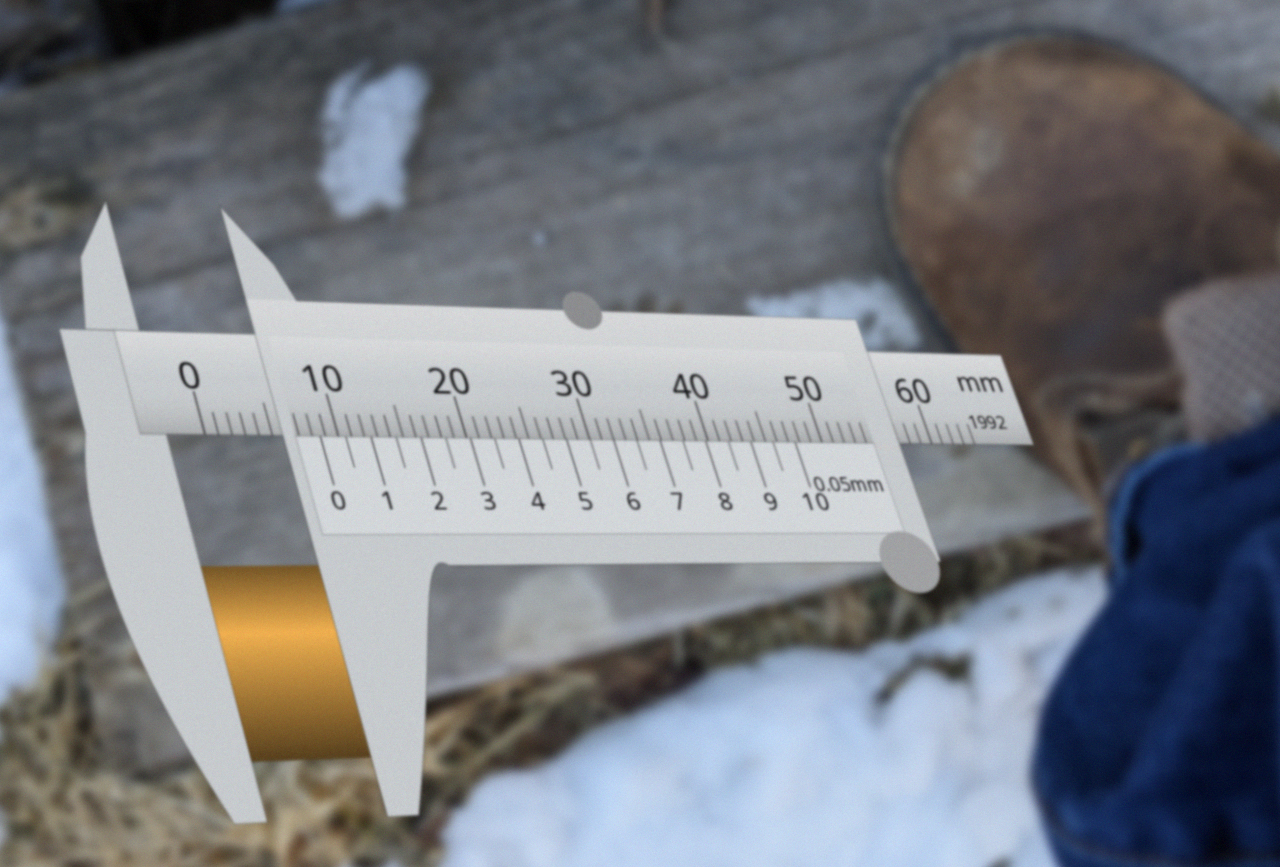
8.6 mm
